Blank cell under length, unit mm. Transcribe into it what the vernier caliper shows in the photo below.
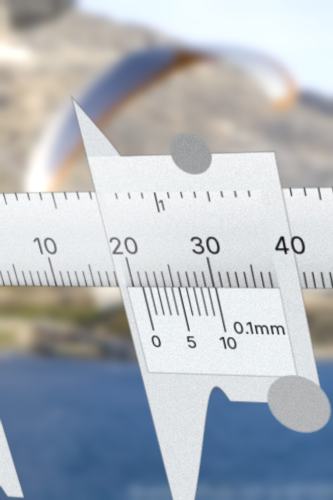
21.2 mm
